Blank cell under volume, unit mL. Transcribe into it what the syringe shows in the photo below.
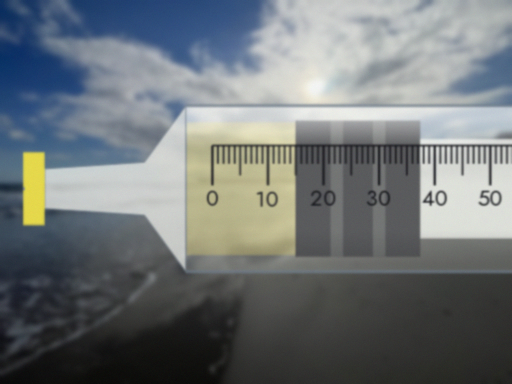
15 mL
